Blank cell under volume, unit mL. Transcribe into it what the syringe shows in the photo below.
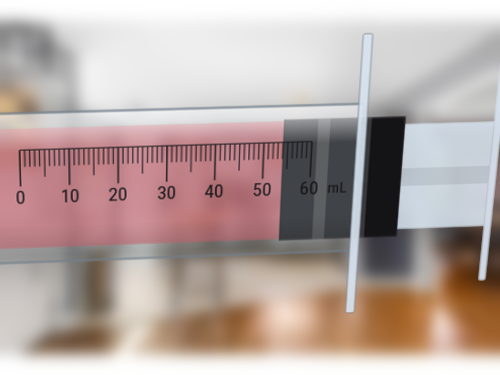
54 mL
